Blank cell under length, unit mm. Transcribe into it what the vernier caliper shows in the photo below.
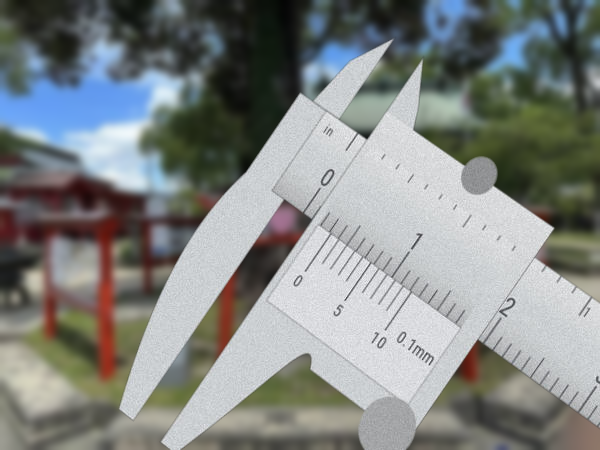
3.2 mm
